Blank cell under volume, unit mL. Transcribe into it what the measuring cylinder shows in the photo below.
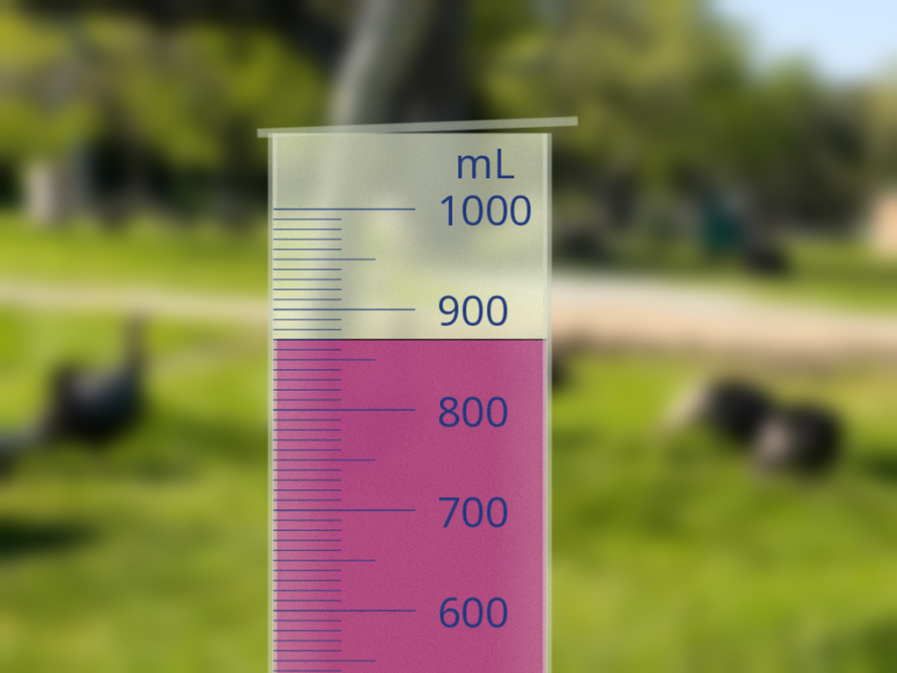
870 mL
